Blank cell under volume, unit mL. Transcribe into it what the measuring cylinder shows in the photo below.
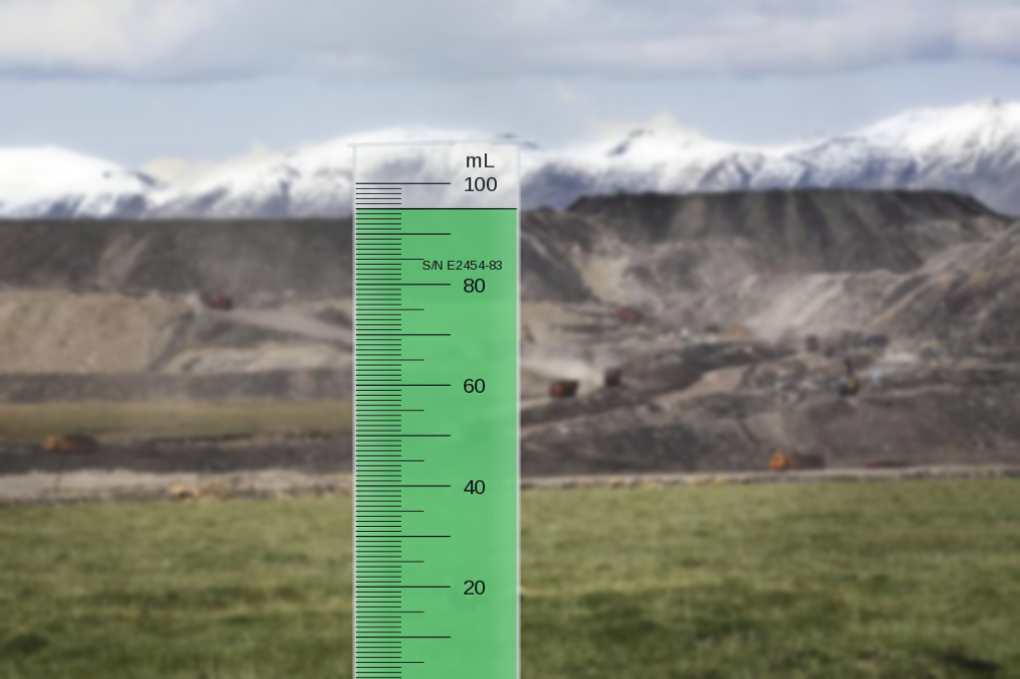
95 mL
